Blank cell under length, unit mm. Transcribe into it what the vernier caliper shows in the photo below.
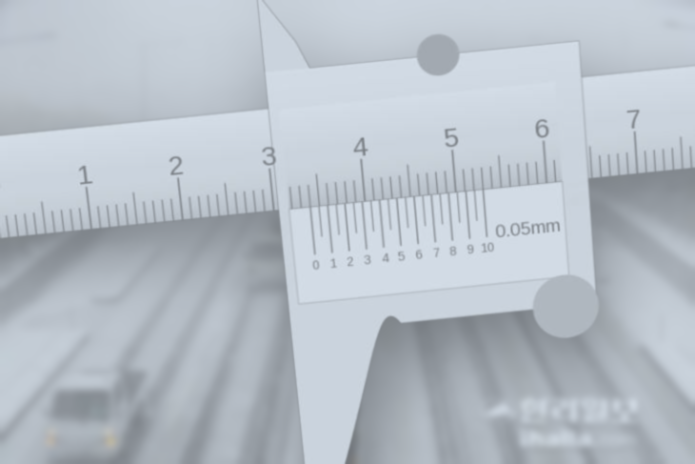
34.0 mm
